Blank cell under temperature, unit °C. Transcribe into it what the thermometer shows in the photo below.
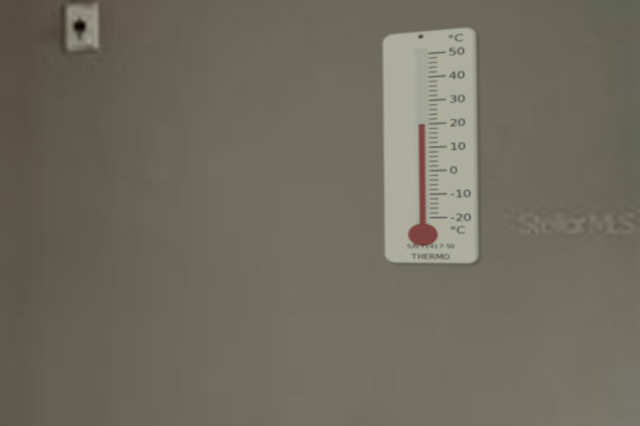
20 °C
